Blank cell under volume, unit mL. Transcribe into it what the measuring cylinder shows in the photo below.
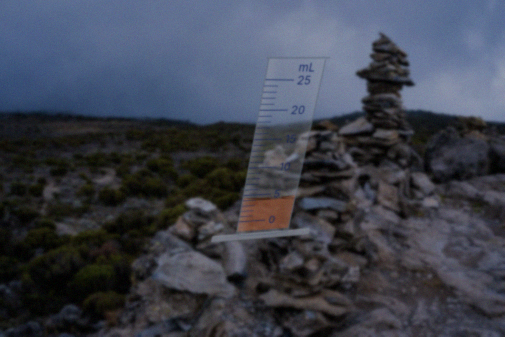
4 mL
